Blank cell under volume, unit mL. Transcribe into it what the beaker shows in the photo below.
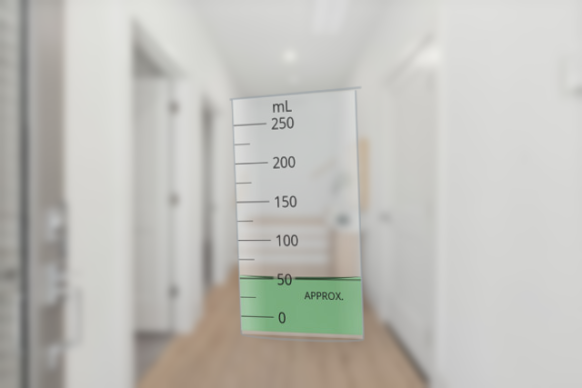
50 mL
